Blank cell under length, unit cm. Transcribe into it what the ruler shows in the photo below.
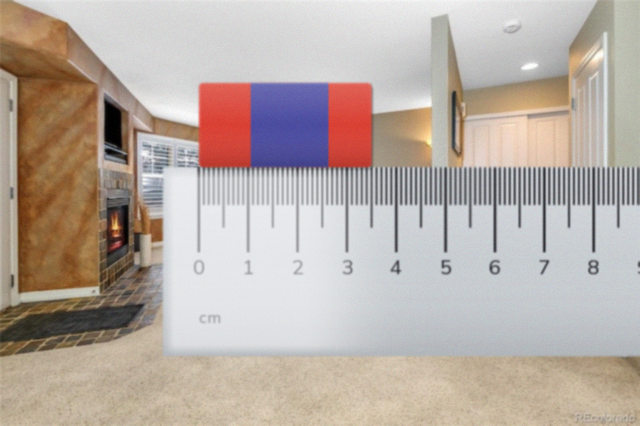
3.5 cm
